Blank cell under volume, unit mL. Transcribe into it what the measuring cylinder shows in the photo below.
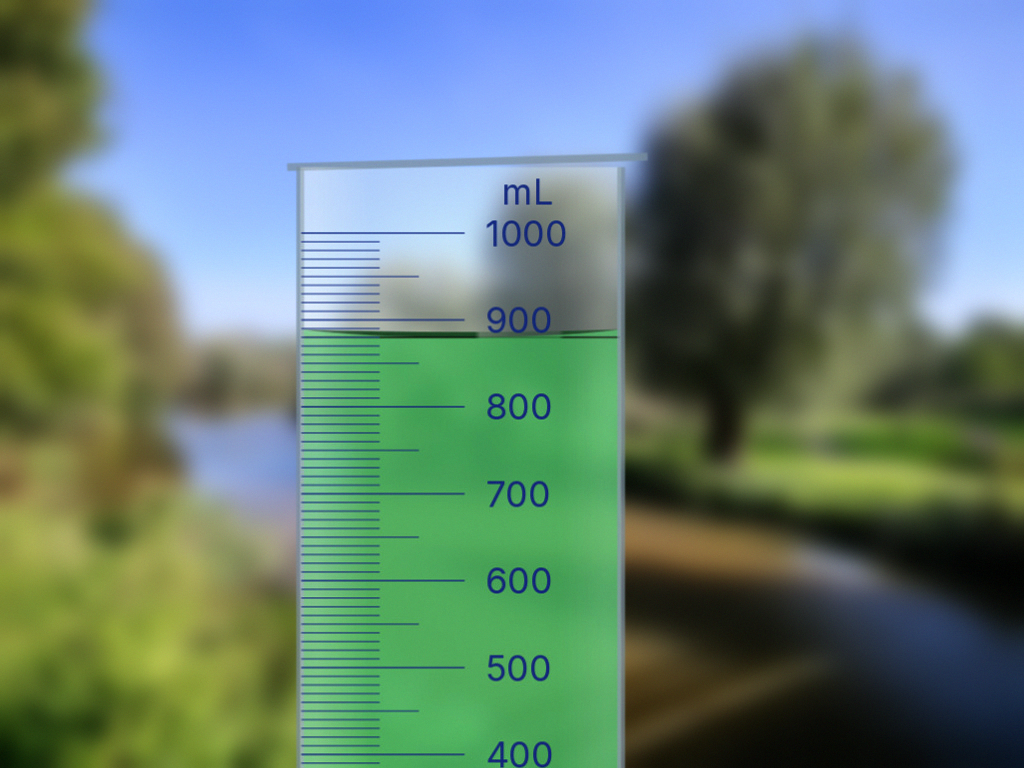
880 mL
